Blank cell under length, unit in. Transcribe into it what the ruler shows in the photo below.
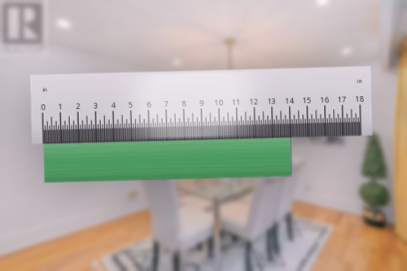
14 in
